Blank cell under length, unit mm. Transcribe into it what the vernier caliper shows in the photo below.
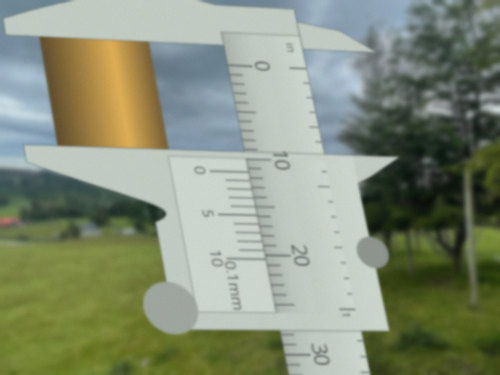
11.4 mm
